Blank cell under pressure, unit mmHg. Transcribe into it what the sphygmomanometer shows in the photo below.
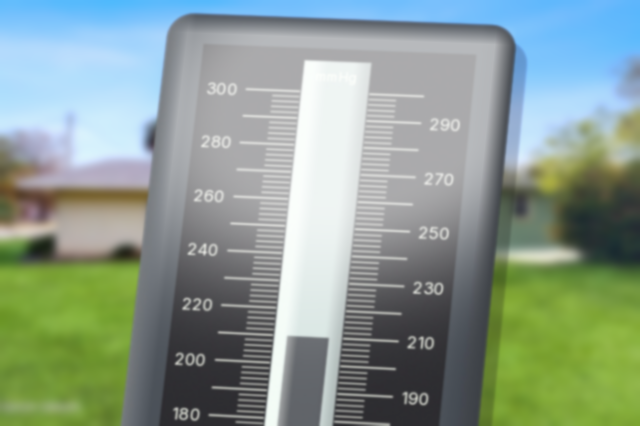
210 mmHg
